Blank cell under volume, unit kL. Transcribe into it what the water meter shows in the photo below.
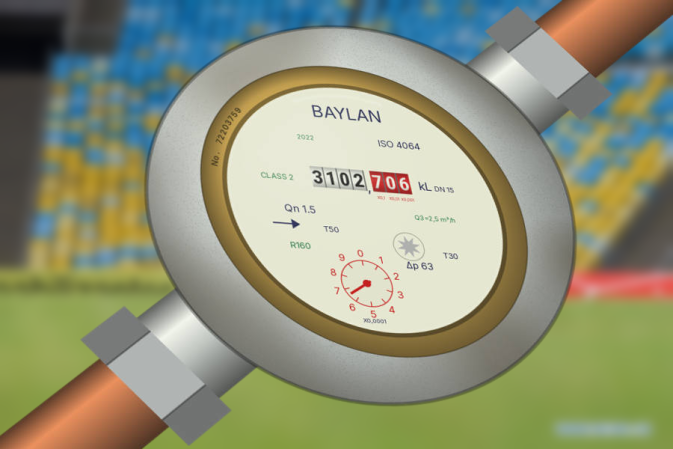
3102.7066 kL
